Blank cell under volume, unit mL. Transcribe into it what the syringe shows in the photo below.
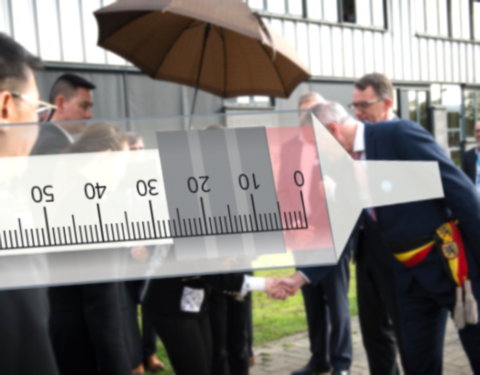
5 mL
